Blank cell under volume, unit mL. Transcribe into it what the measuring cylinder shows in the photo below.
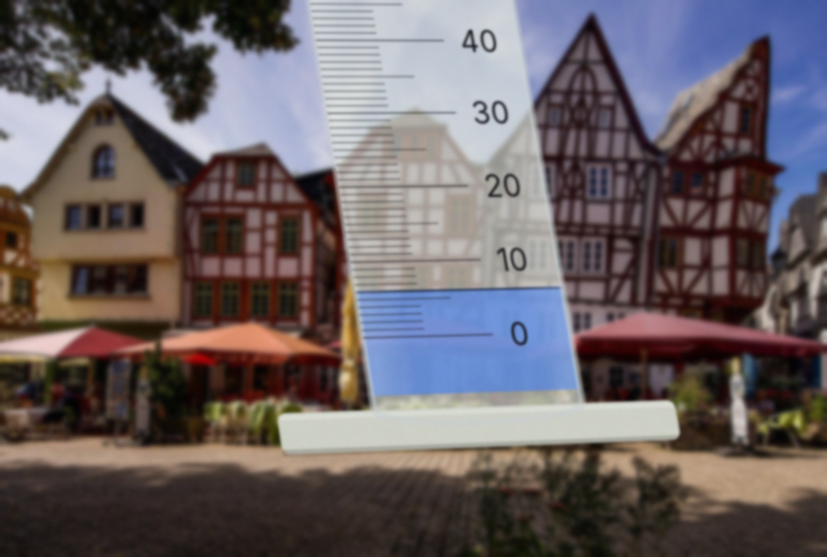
6 mL
